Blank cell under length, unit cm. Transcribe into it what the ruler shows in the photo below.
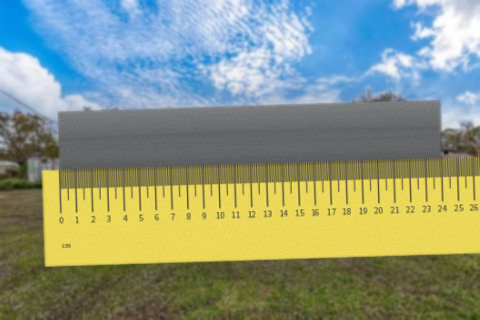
24 cm
